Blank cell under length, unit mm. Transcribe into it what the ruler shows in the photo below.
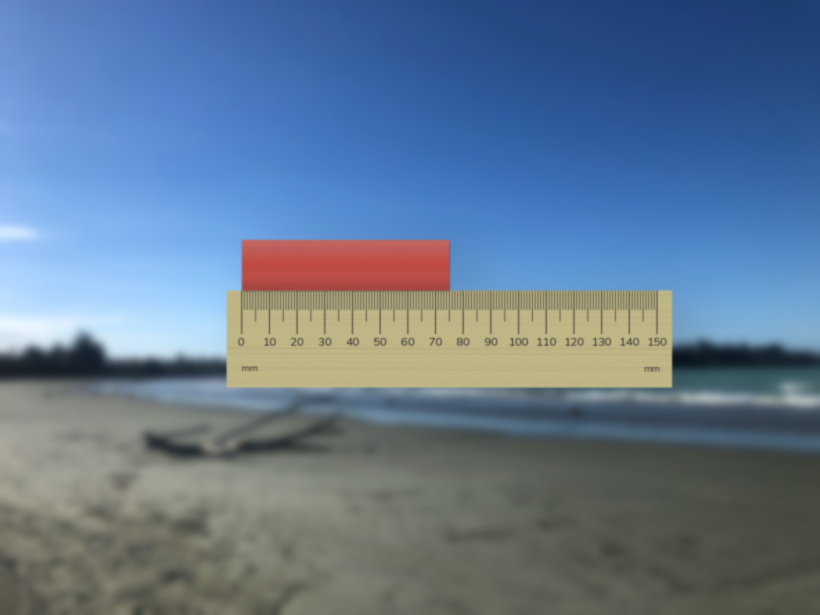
75 mm
